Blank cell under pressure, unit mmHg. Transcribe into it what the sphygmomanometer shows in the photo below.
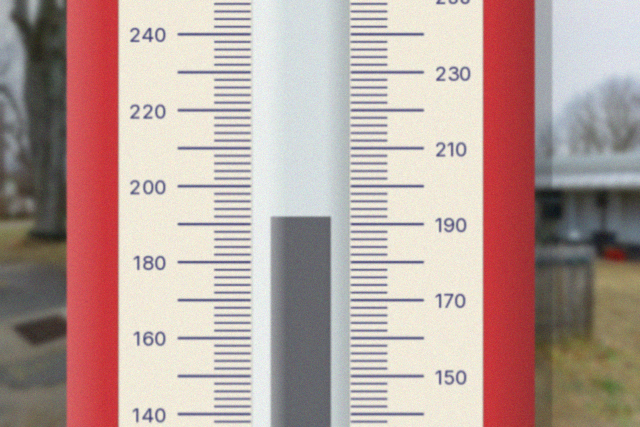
192 mmHg
